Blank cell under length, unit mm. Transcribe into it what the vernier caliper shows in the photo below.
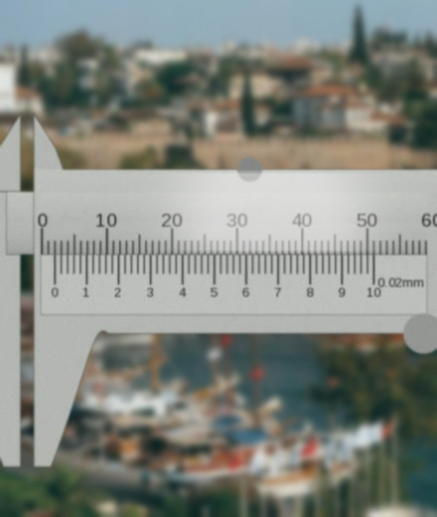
2.0 mm
